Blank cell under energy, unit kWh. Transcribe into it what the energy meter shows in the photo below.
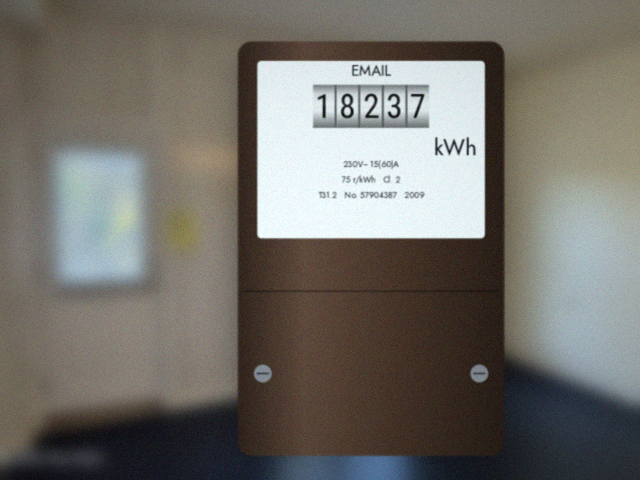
18237 kWh
